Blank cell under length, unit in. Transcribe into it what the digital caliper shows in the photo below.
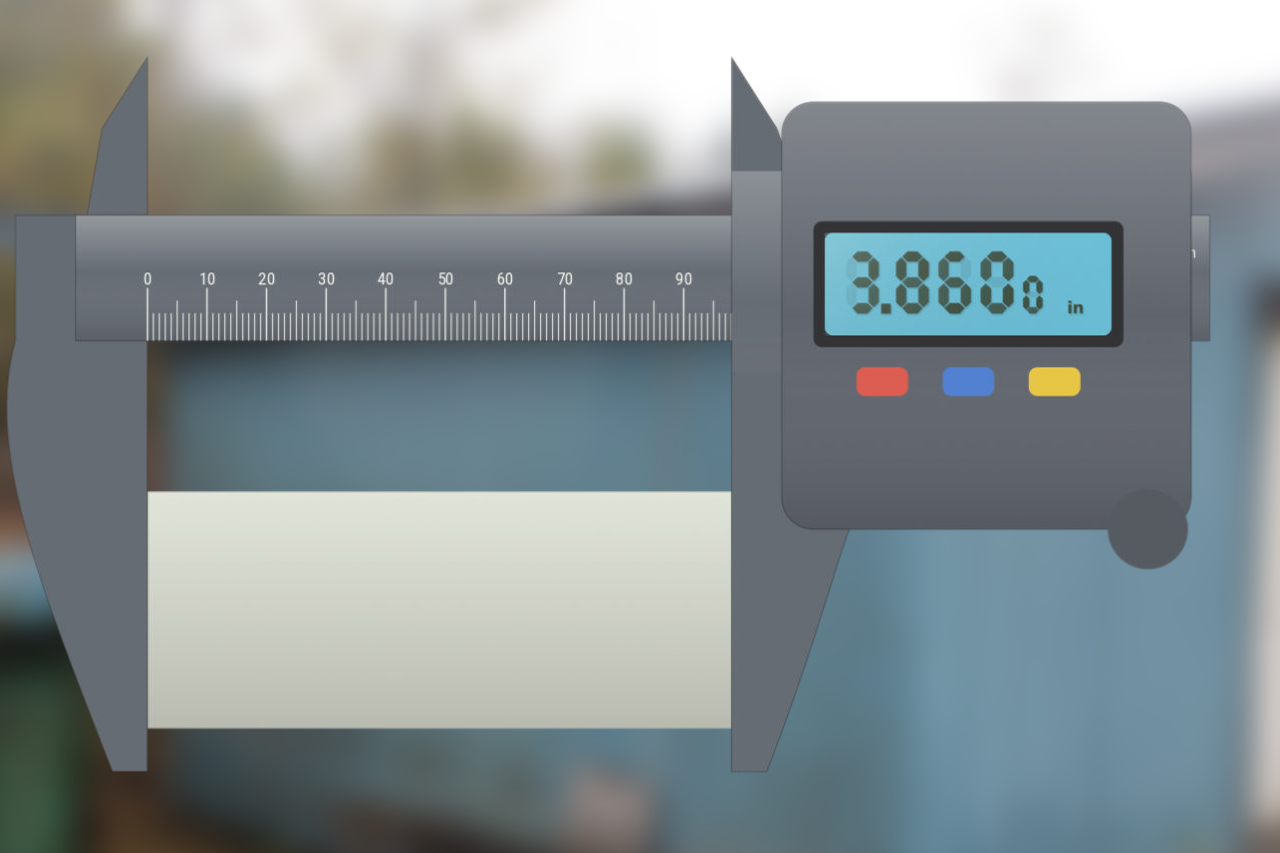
3.8600 in
